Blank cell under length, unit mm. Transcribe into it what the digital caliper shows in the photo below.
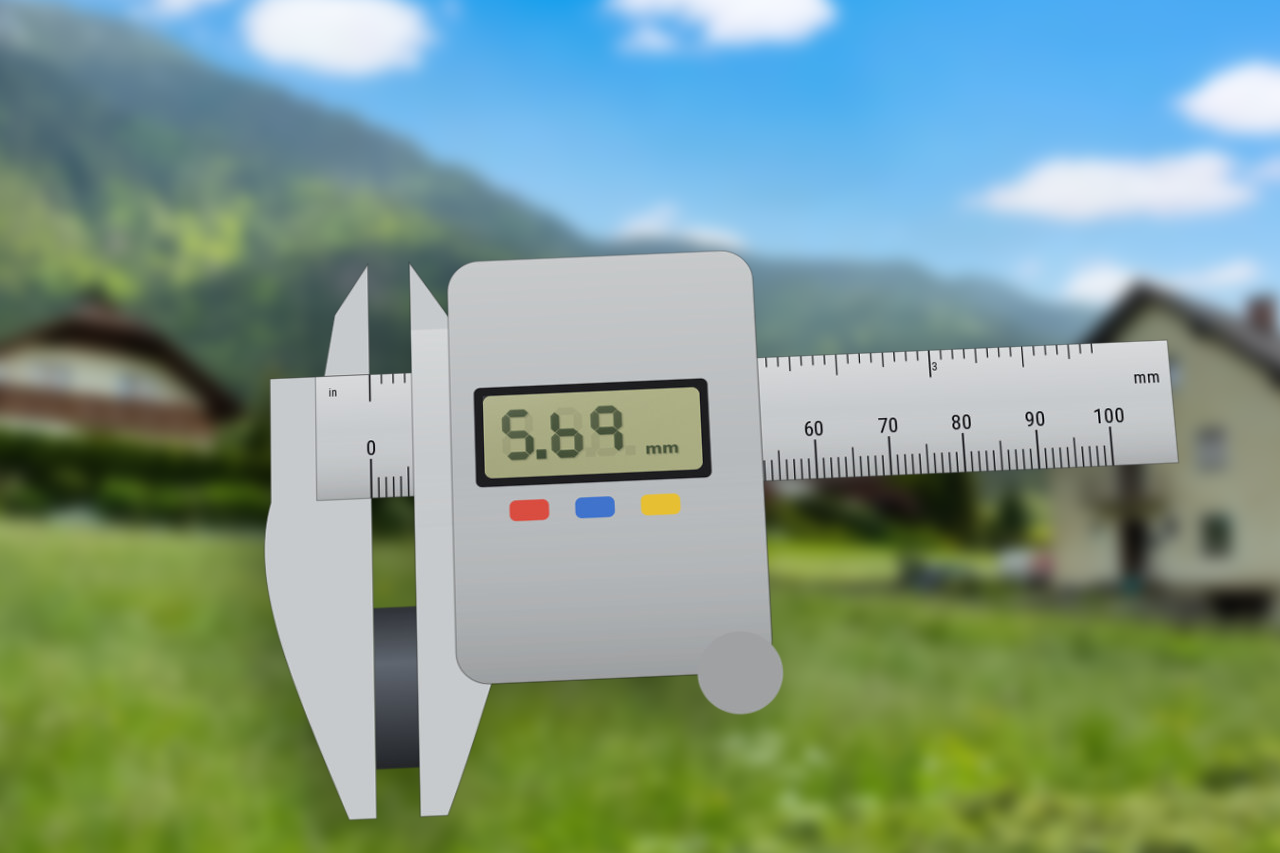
5.69 mm
